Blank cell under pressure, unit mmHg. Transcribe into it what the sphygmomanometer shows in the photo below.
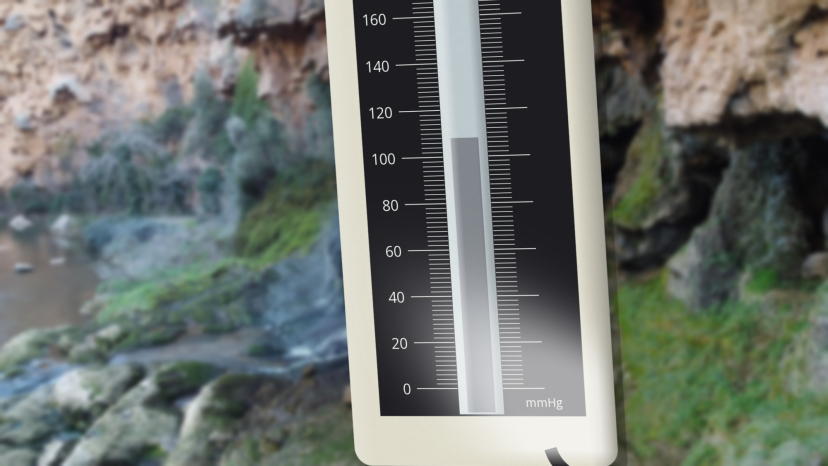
108 mmHg
